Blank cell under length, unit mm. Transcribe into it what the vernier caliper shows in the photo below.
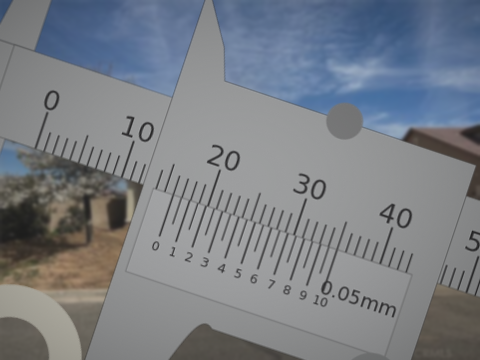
16.0 mm
